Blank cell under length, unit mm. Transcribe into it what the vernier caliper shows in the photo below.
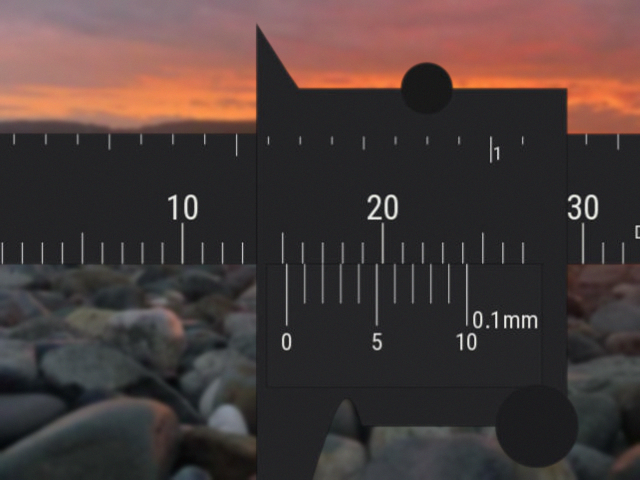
15.2 mm
